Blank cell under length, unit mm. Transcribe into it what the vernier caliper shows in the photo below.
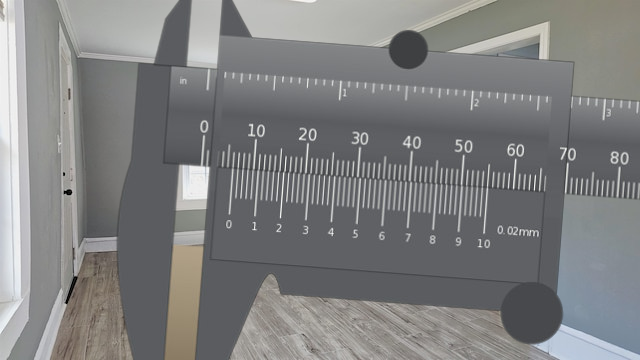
6.0 mm
